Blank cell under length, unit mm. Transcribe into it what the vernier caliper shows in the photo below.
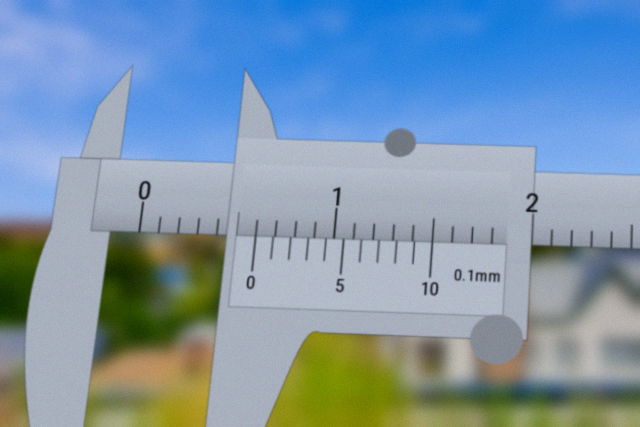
6.0 mm
